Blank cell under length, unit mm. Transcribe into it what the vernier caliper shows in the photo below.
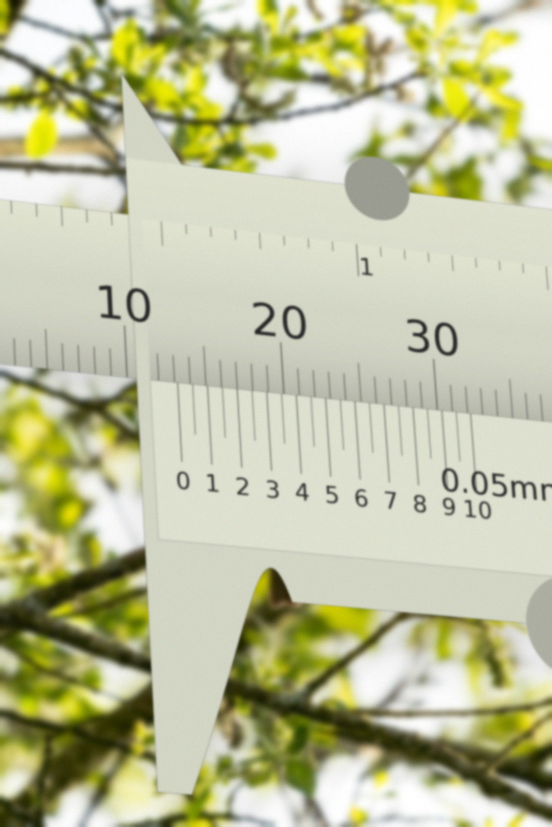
13.2 mm
